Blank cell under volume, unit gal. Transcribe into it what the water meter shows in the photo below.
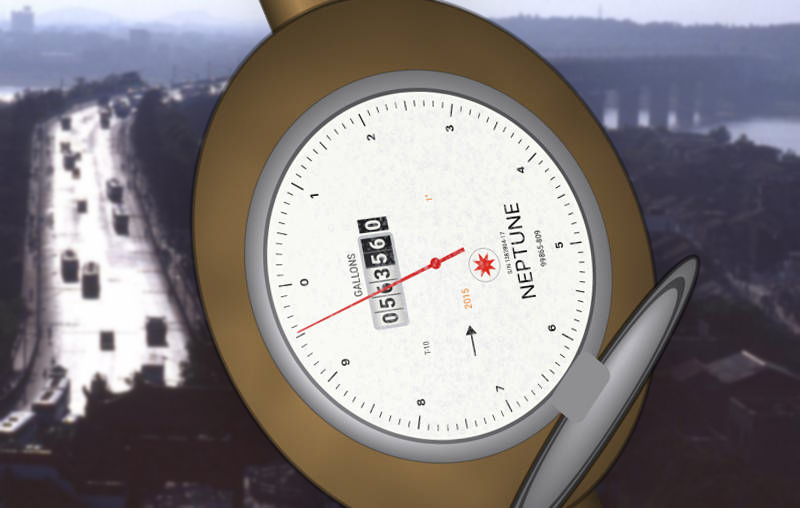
563559.5 gal
